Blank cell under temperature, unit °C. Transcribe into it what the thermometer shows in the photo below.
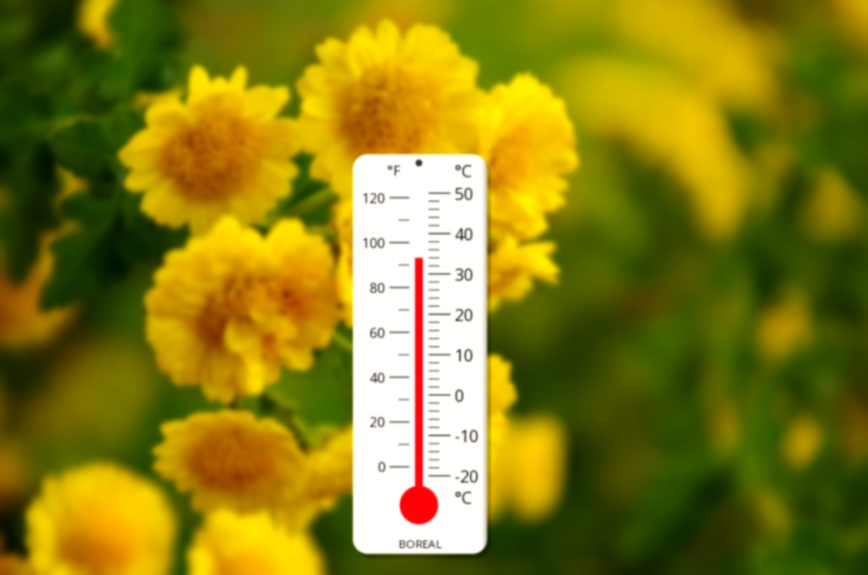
34 °C
